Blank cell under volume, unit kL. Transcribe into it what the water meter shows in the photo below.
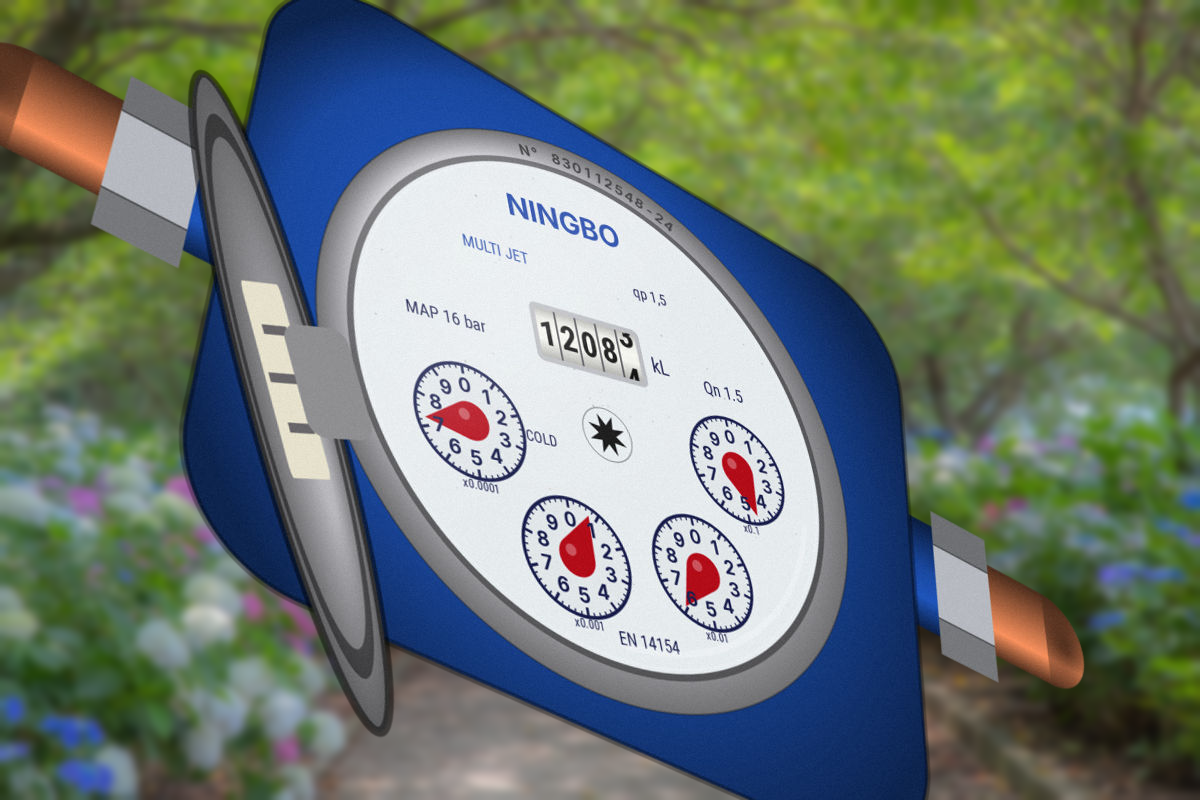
12083.4607 kL
